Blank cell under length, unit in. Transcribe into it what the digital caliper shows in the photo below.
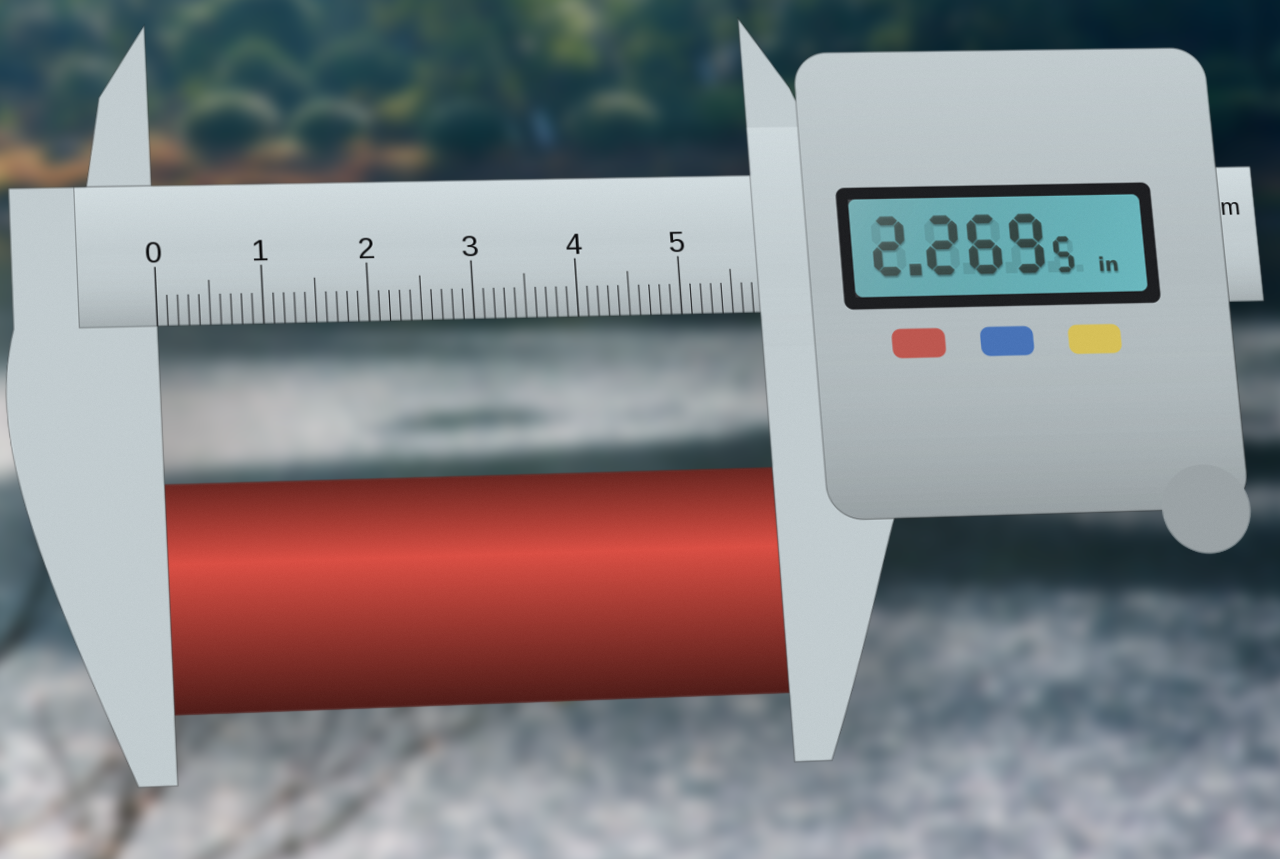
2.2695 in
